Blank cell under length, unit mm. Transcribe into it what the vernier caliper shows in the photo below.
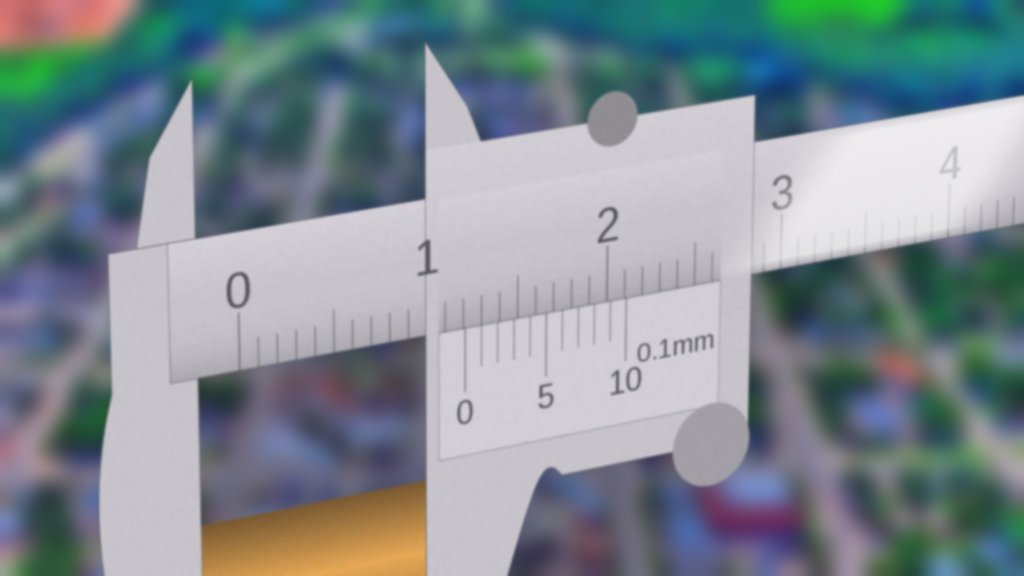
12.1 mm
